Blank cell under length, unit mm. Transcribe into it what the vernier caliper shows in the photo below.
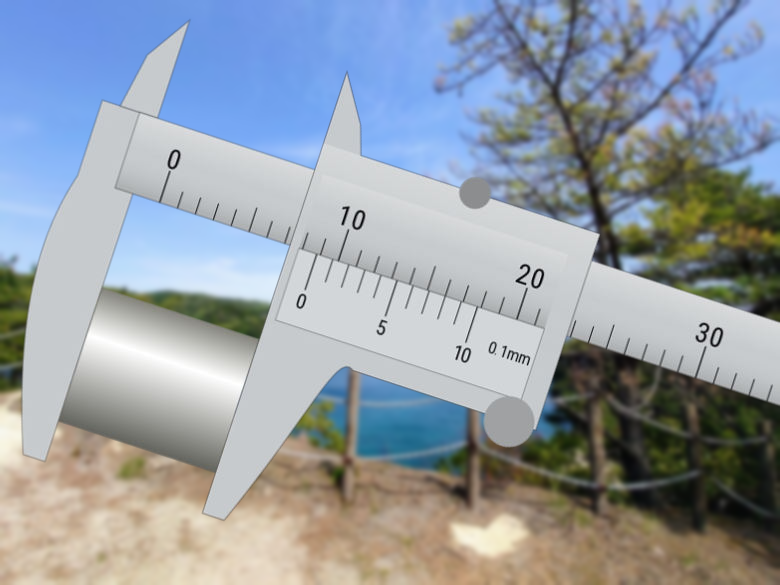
8.8 mm
